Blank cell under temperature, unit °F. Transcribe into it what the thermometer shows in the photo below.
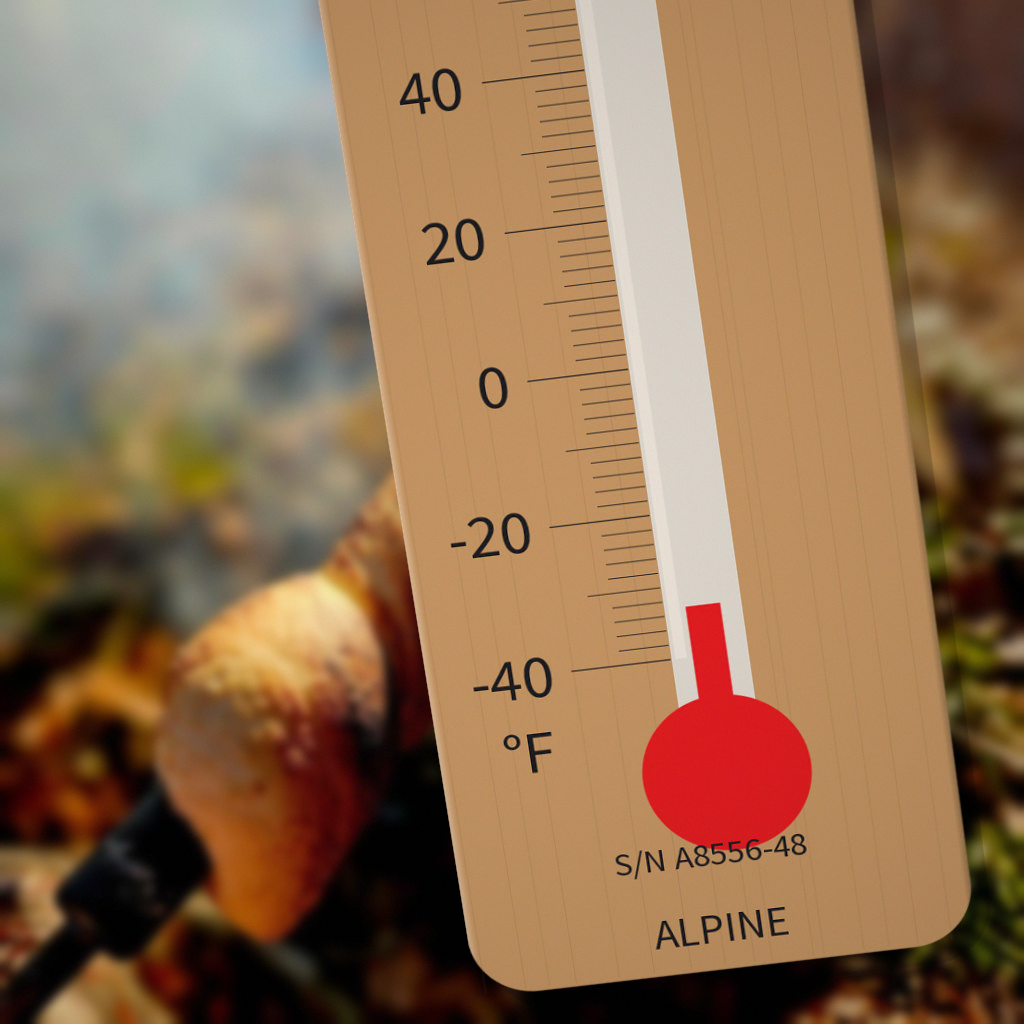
-33 °F
